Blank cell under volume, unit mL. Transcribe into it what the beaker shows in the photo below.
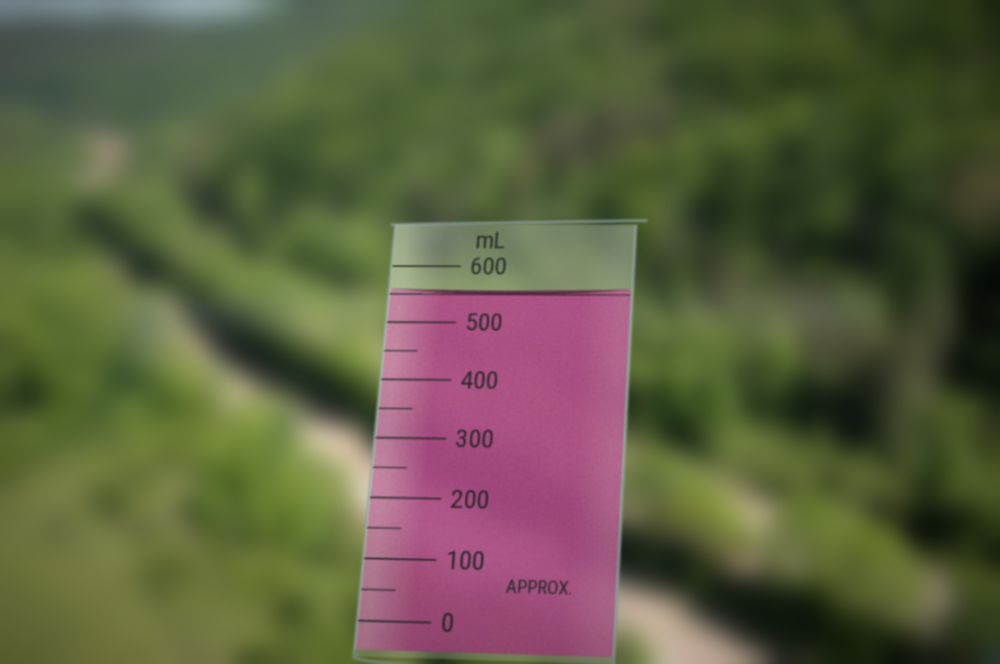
550 mL
